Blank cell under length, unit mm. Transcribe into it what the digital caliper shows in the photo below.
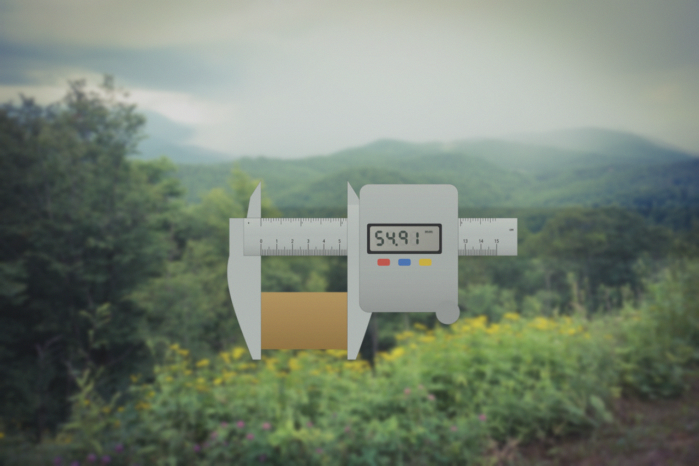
54.91 mm
